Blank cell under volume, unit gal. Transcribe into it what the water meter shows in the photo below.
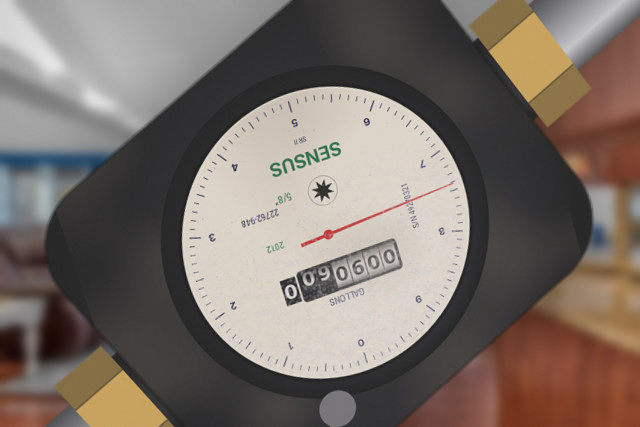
90597.4 gal
